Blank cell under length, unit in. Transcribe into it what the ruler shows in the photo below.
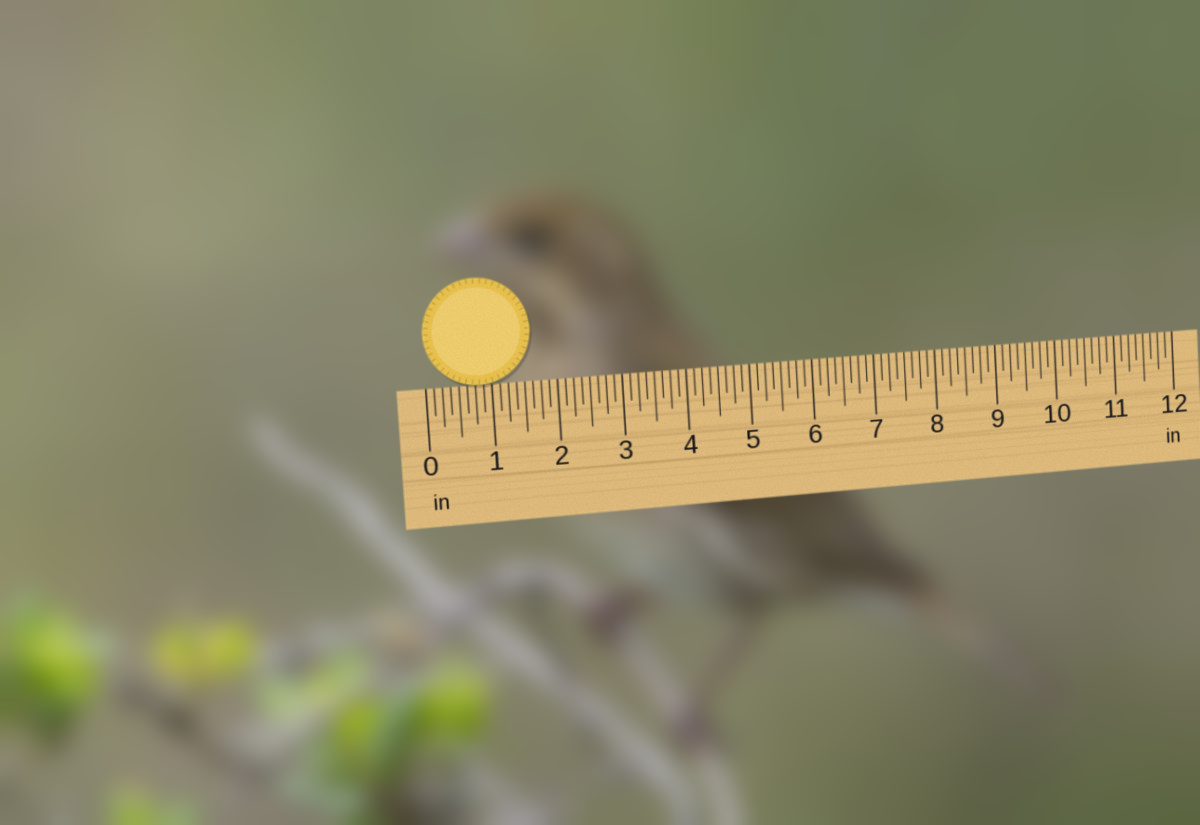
1.625 in
